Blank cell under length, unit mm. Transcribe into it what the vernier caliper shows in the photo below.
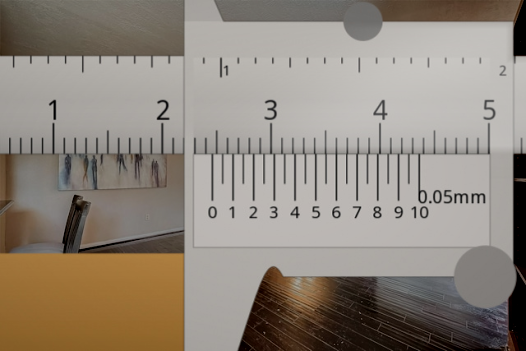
24.6 mm
